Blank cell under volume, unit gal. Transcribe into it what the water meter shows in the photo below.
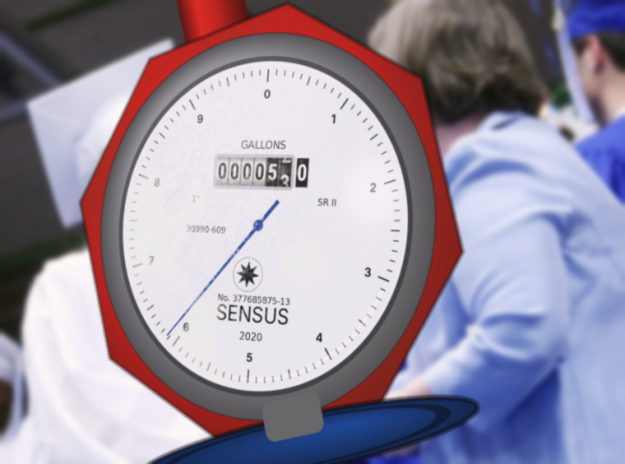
526.1 gal
